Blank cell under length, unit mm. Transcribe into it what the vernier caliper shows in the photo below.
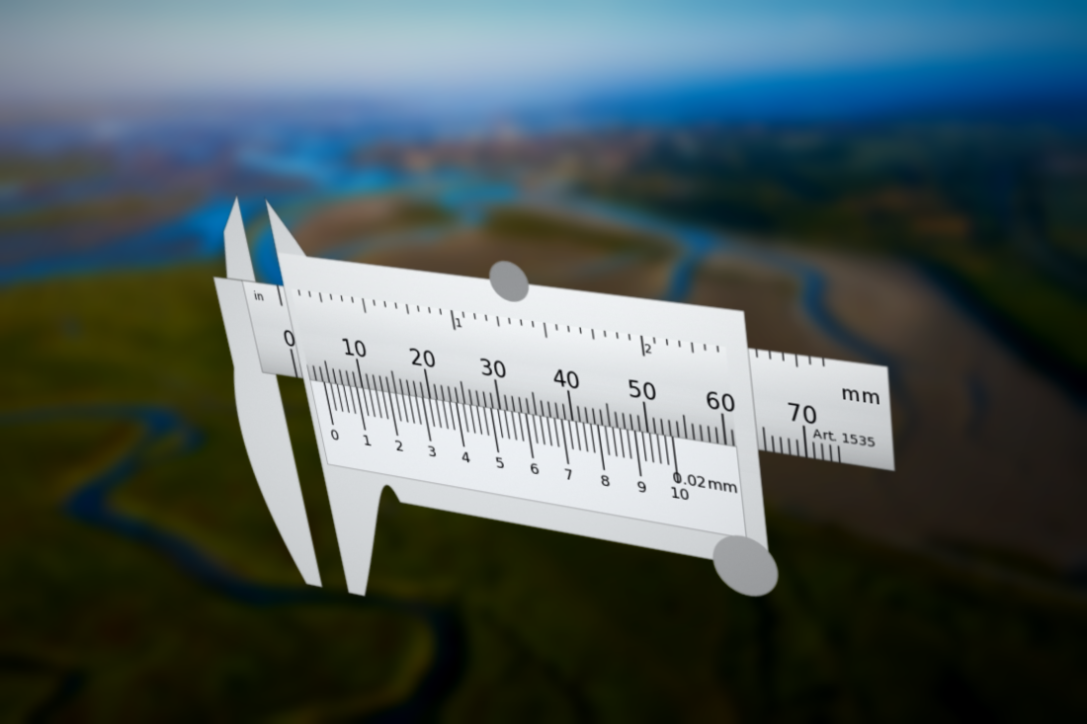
4.2 mm
